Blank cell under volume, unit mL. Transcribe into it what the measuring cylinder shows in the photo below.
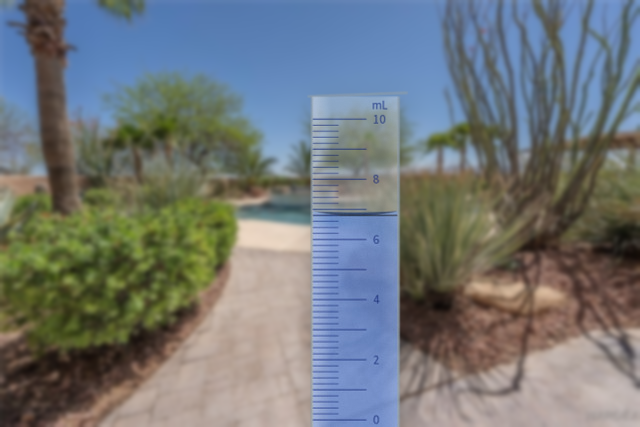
6.8 mL
